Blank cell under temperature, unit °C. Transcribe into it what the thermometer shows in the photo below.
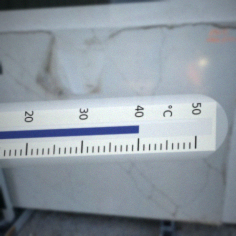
40 °C
